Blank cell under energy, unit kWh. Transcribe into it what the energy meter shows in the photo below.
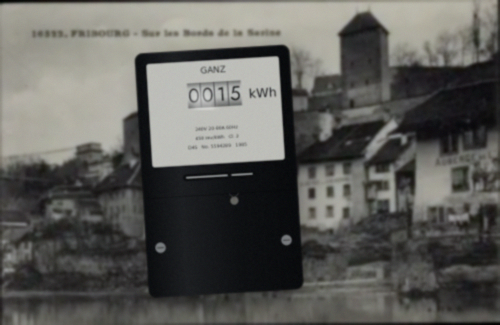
15 kWh
